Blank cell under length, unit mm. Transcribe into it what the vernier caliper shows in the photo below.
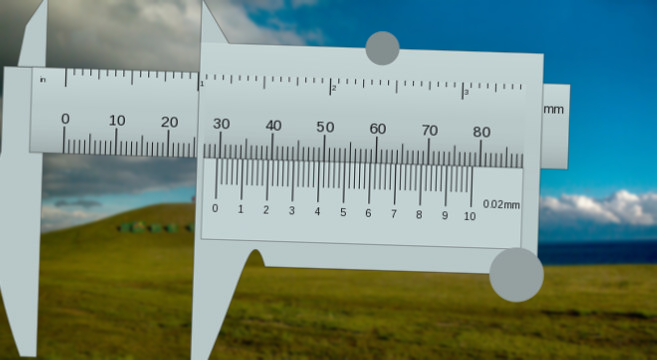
29.5 mm
